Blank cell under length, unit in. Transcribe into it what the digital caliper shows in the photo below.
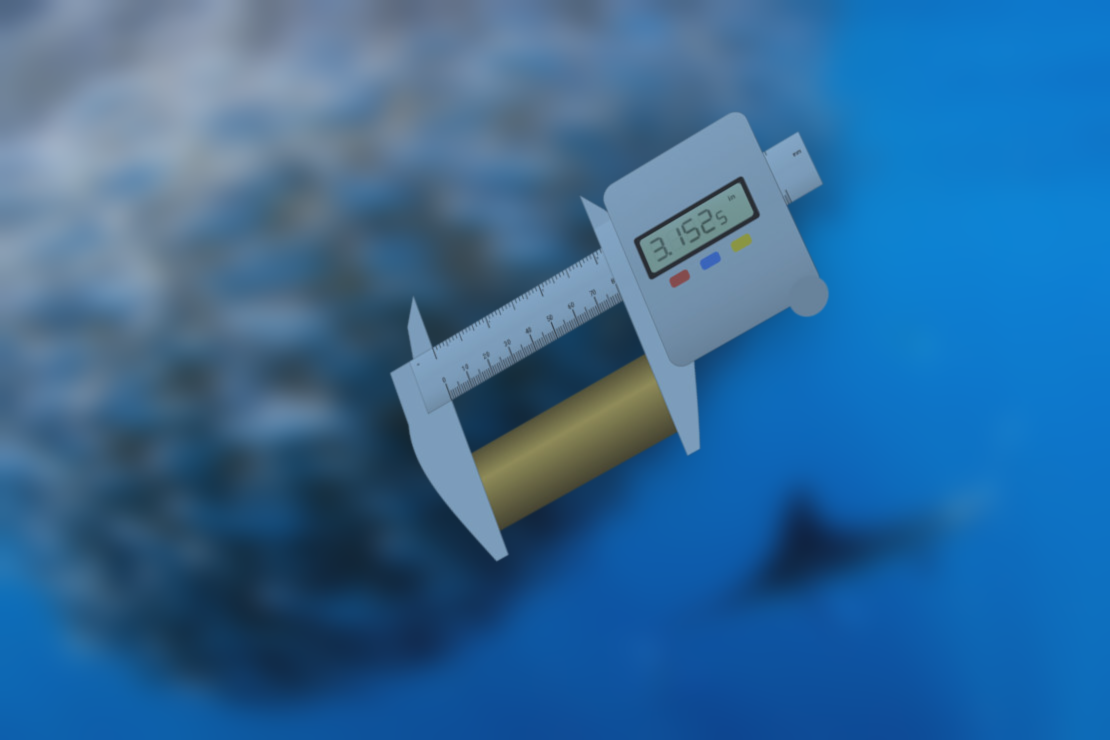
3.1525 in
